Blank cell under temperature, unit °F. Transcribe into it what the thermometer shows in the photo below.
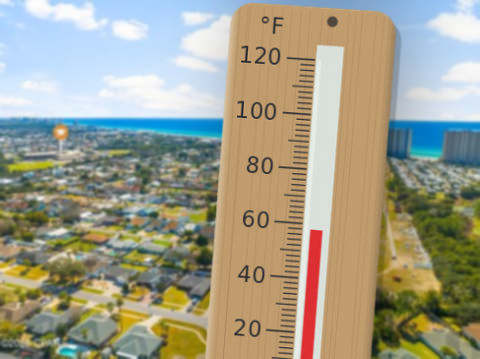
58 °F
